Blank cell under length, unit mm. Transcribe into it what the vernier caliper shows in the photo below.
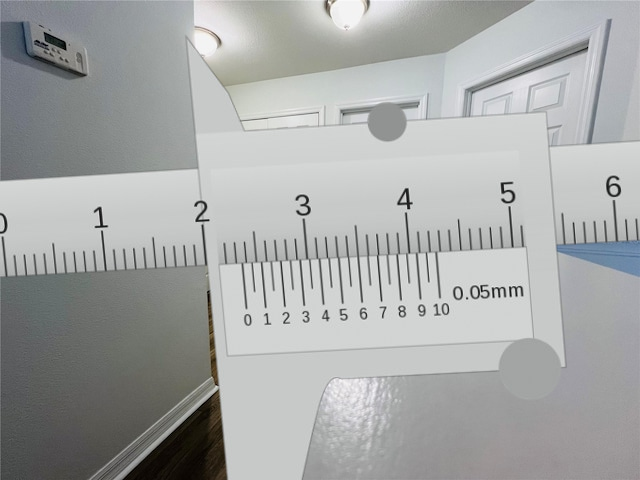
23.6 mm
